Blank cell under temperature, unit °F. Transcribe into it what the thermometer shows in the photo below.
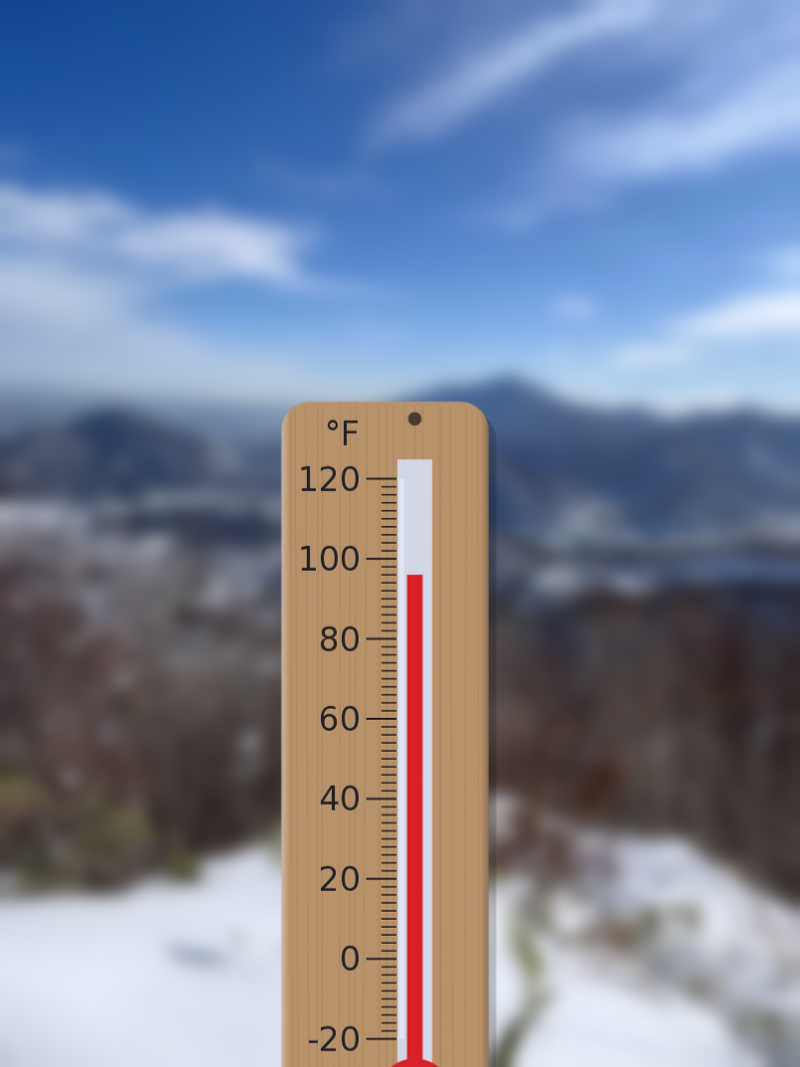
96 °F
